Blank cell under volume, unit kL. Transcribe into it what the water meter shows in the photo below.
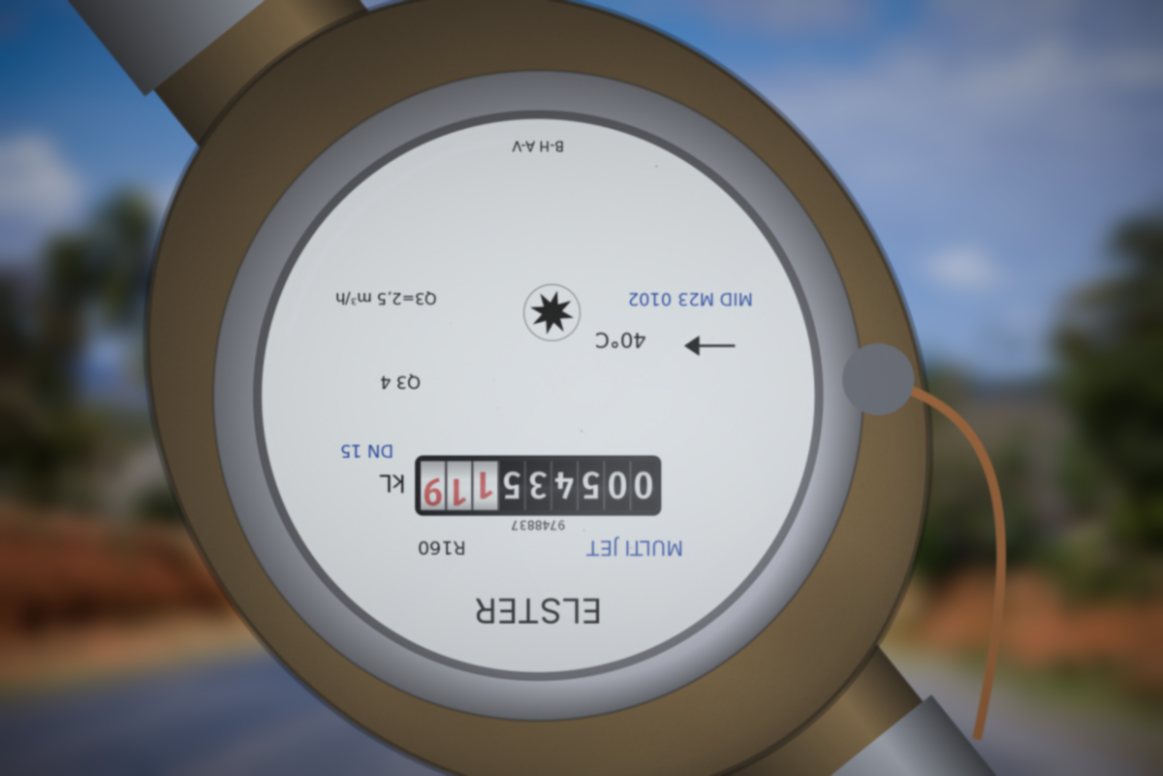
5435.119 kL
